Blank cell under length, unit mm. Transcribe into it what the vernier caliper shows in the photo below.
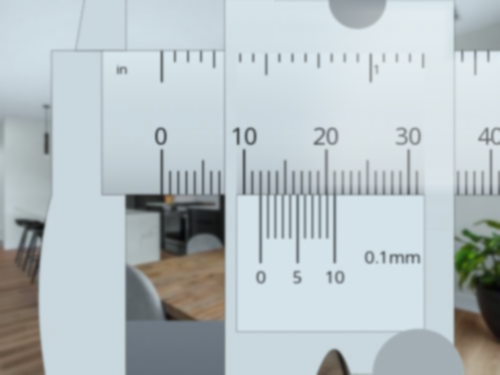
12.0 mm
